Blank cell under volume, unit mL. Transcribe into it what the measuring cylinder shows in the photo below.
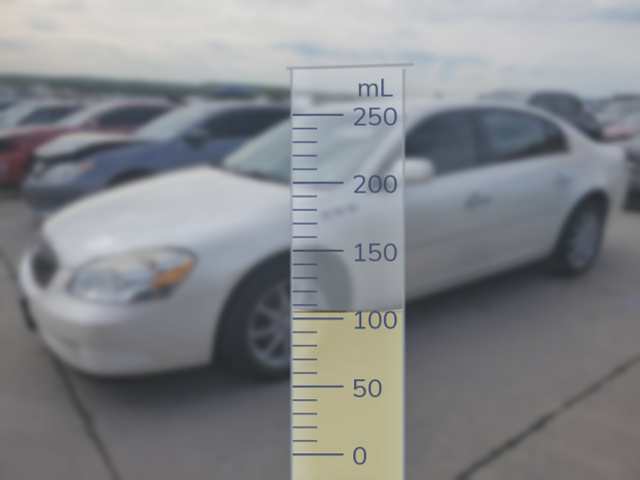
105 mL
